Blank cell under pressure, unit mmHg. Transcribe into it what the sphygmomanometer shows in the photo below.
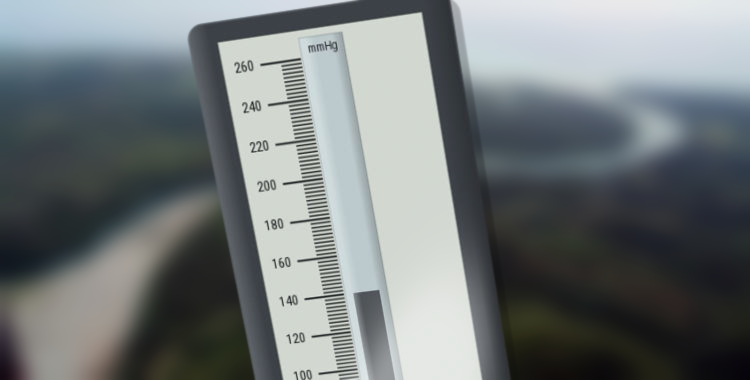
140 mmHg
